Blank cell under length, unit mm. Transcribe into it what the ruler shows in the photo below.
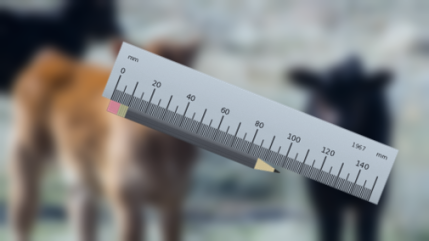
100 mm
